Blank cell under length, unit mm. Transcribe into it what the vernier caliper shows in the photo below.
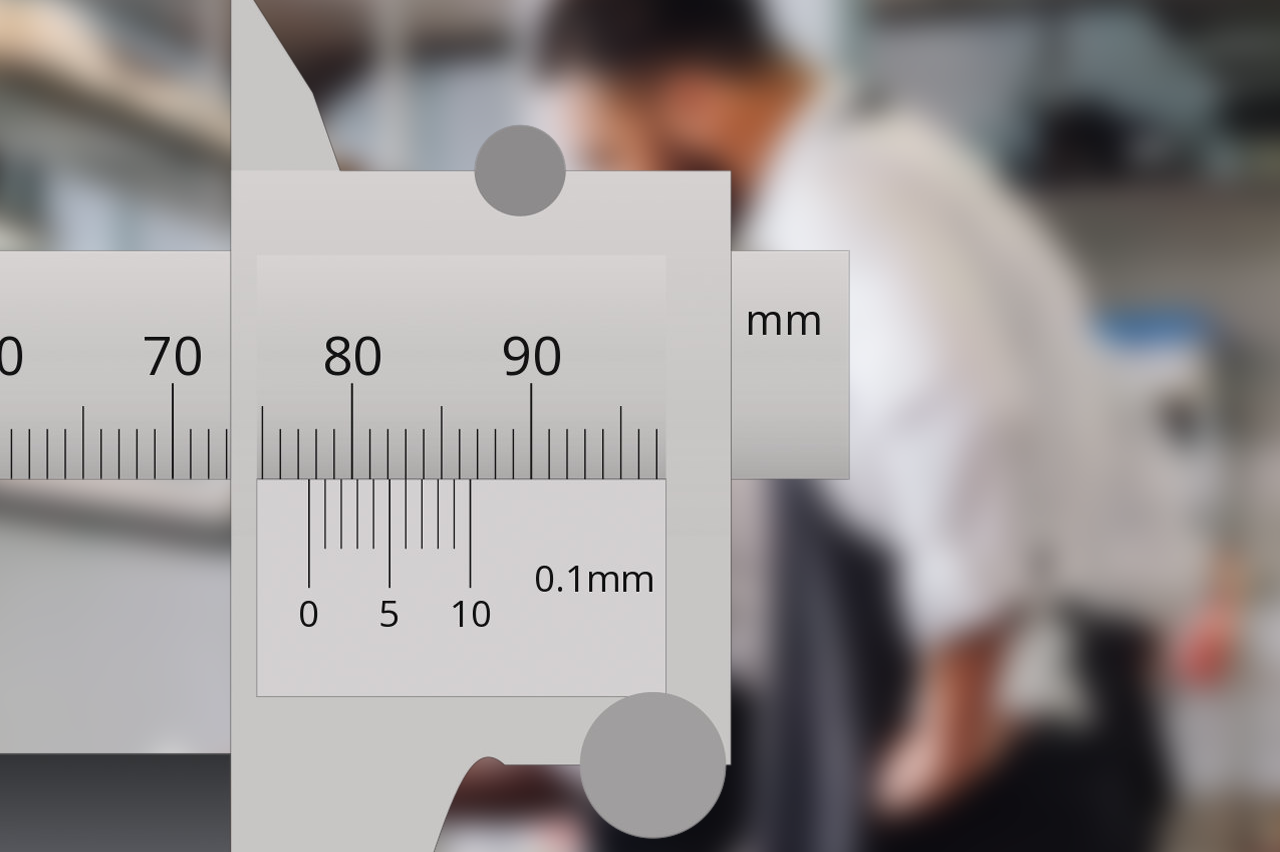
77.6 mm
